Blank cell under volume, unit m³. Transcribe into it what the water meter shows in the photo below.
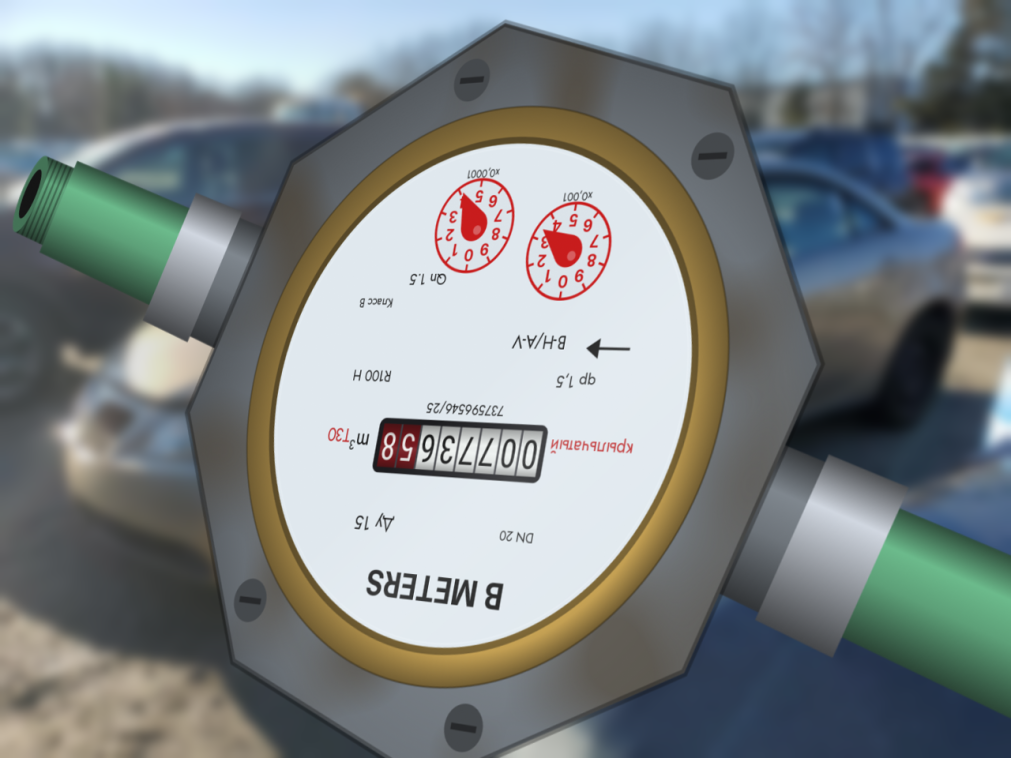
7736.5834 m³
